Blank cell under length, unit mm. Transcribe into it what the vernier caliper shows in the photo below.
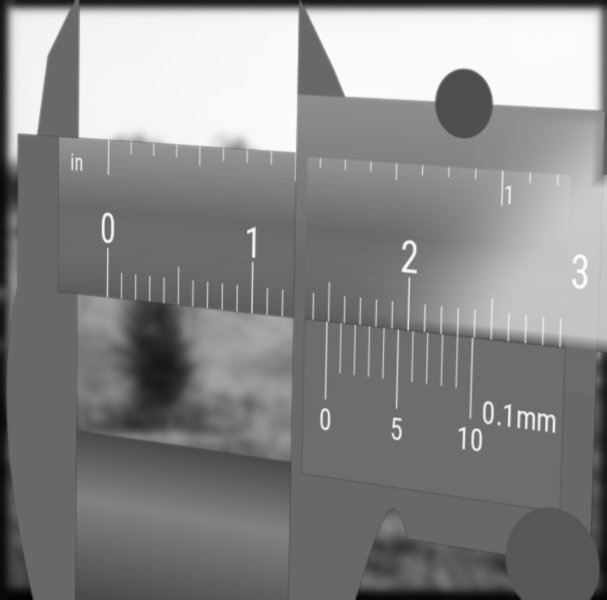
14.9 mm
